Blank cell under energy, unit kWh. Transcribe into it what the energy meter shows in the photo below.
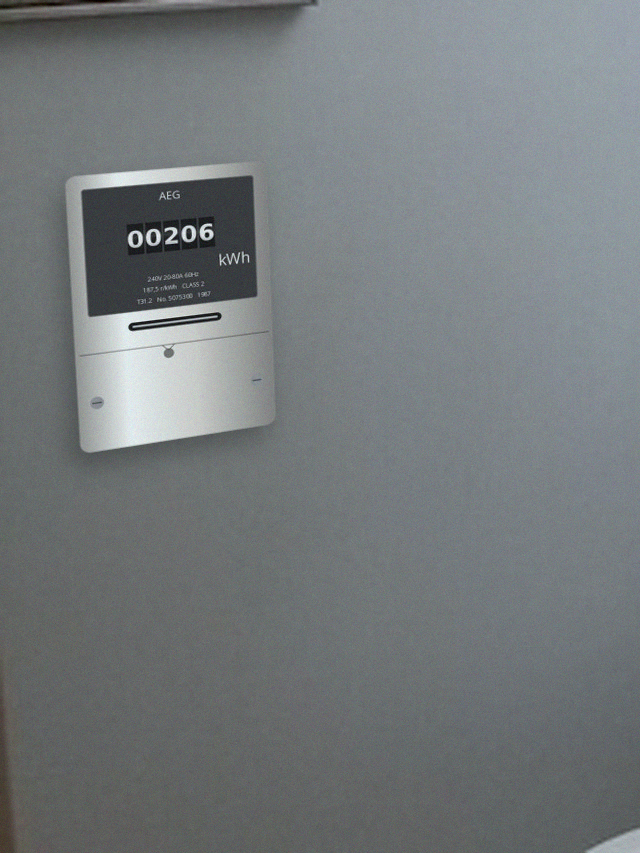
206 kWh
